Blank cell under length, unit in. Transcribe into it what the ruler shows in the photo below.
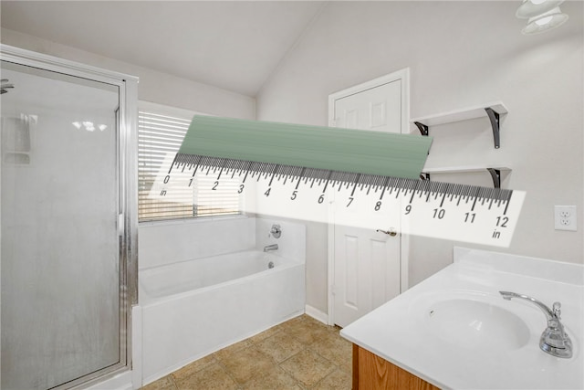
9 in
